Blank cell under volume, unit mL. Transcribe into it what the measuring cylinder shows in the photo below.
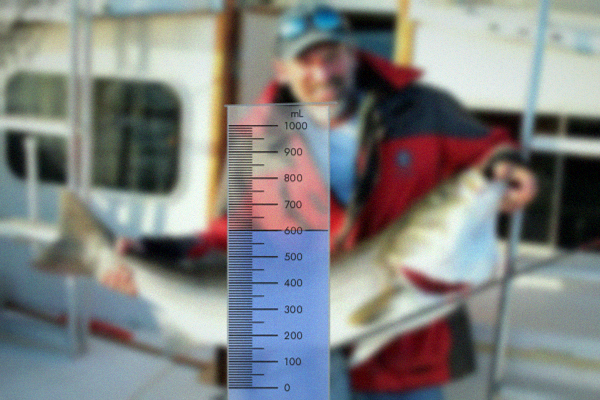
600 mL
